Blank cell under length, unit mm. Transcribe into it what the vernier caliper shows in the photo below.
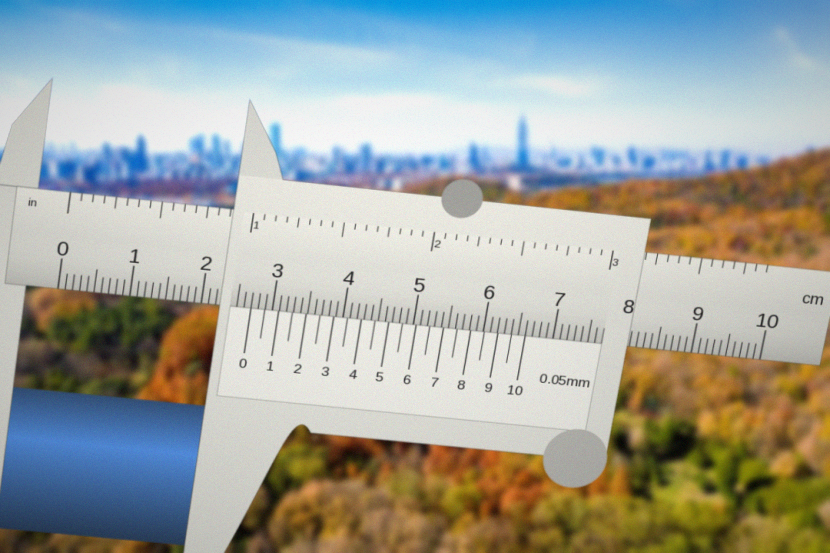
27.0 mm
